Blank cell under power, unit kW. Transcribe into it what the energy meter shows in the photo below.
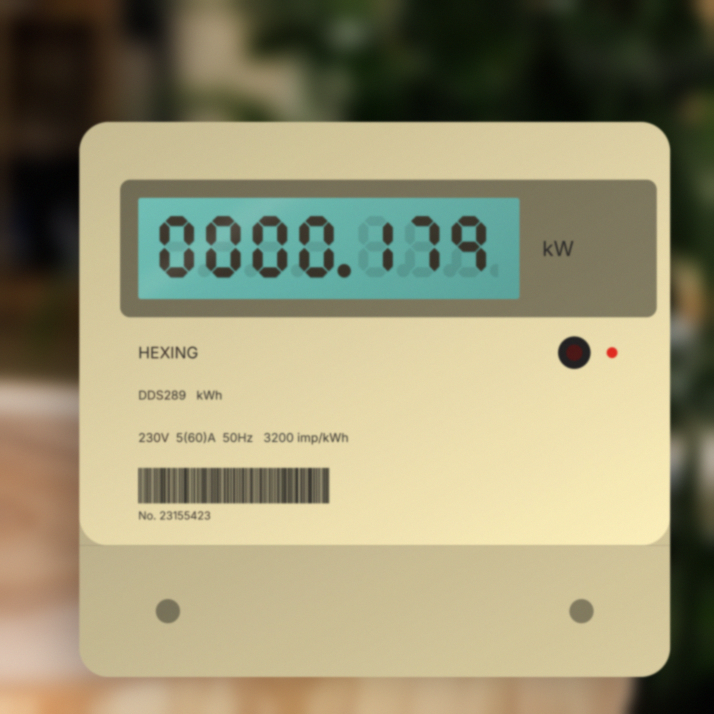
0.179 kW
